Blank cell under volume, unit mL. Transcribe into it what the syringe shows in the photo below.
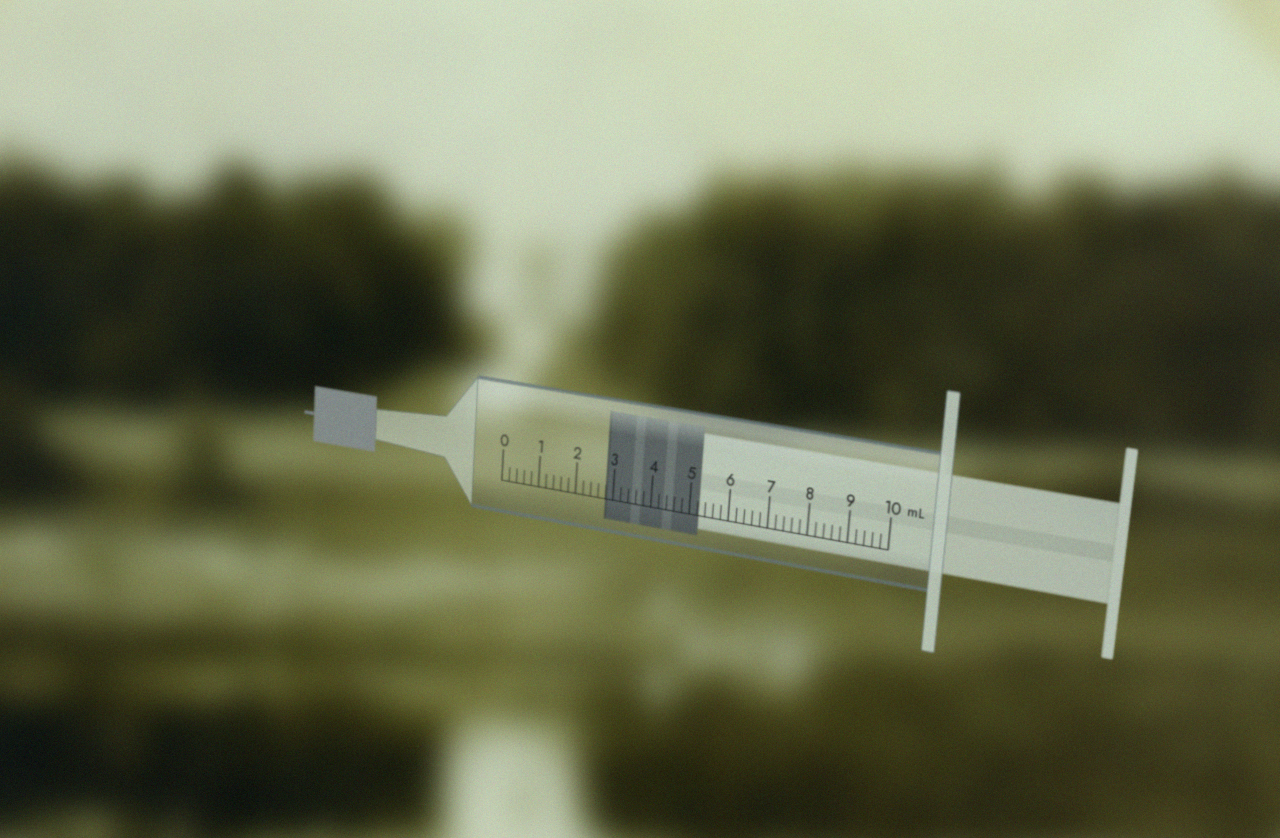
2.8 mL
